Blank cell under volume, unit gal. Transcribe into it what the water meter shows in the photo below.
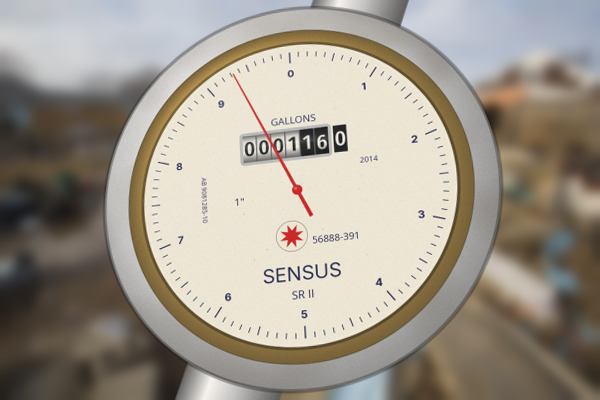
1159.3 gal
